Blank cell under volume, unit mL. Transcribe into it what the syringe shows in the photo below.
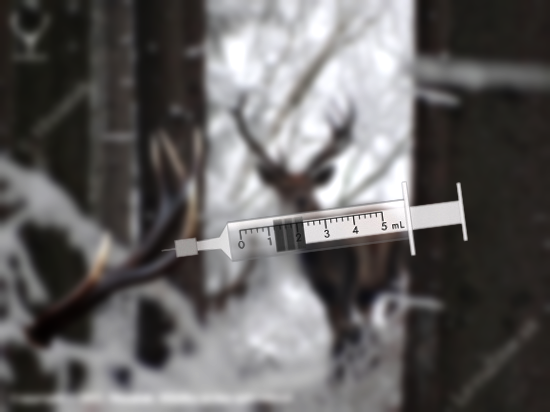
1.2 mL
